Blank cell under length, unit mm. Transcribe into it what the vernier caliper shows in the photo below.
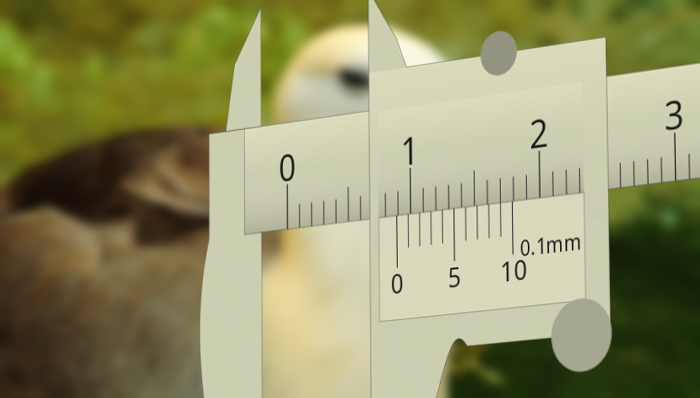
8.9 mm
